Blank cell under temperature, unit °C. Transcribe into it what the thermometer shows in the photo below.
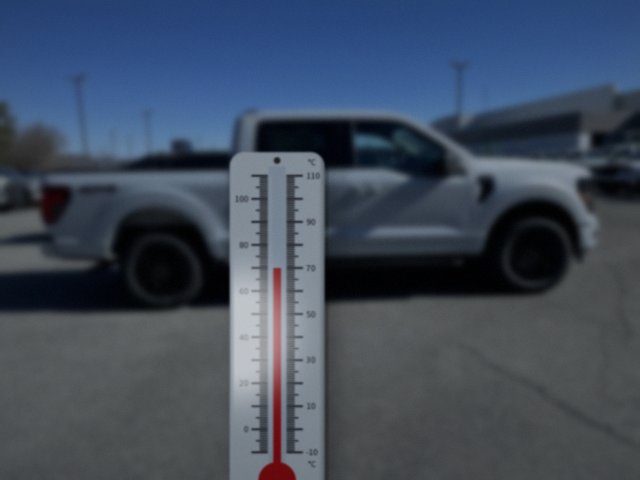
70 °C
